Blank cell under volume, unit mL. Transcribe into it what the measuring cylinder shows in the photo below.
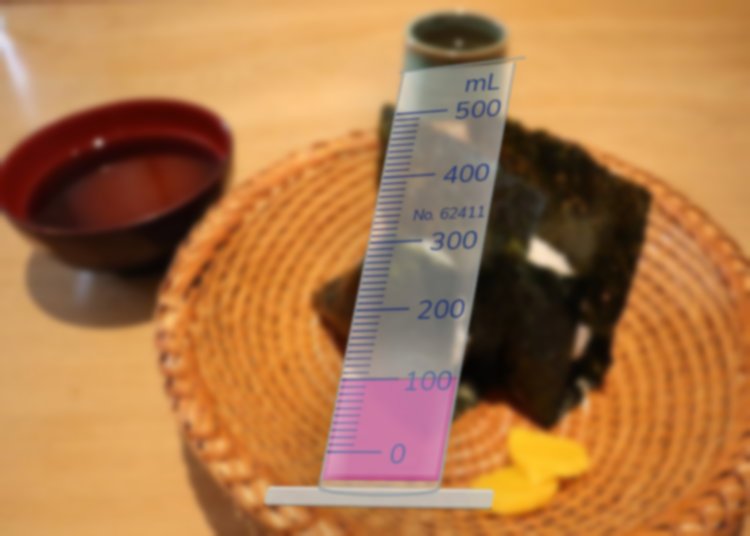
100 mL
